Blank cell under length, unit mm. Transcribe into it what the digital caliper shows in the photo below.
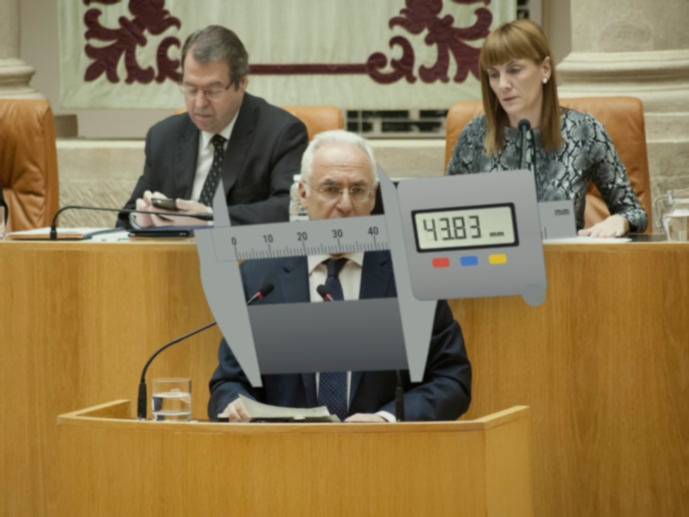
43.83 mm
